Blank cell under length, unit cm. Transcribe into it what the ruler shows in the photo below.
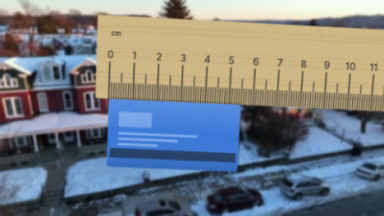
5.5 cm
